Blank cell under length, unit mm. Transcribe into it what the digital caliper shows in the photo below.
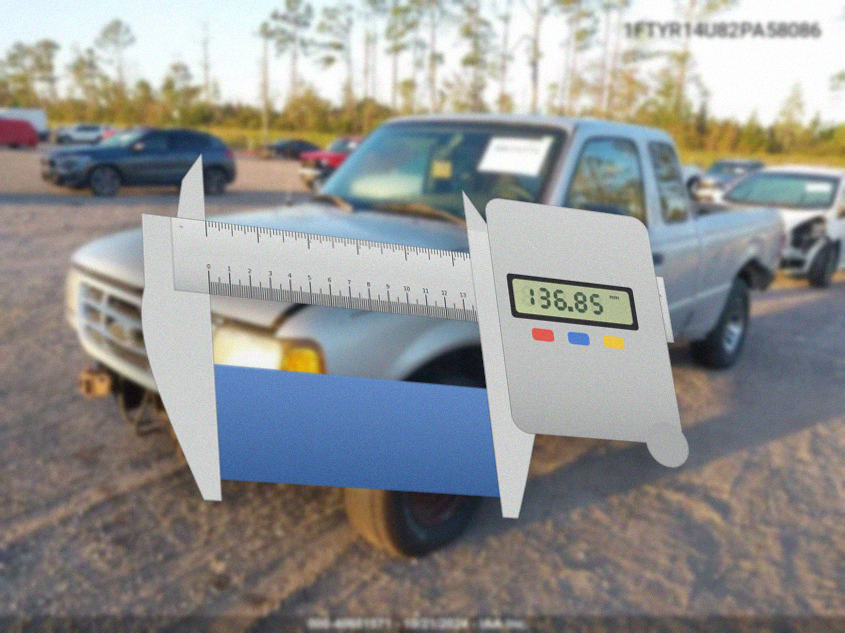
136.85 mm
